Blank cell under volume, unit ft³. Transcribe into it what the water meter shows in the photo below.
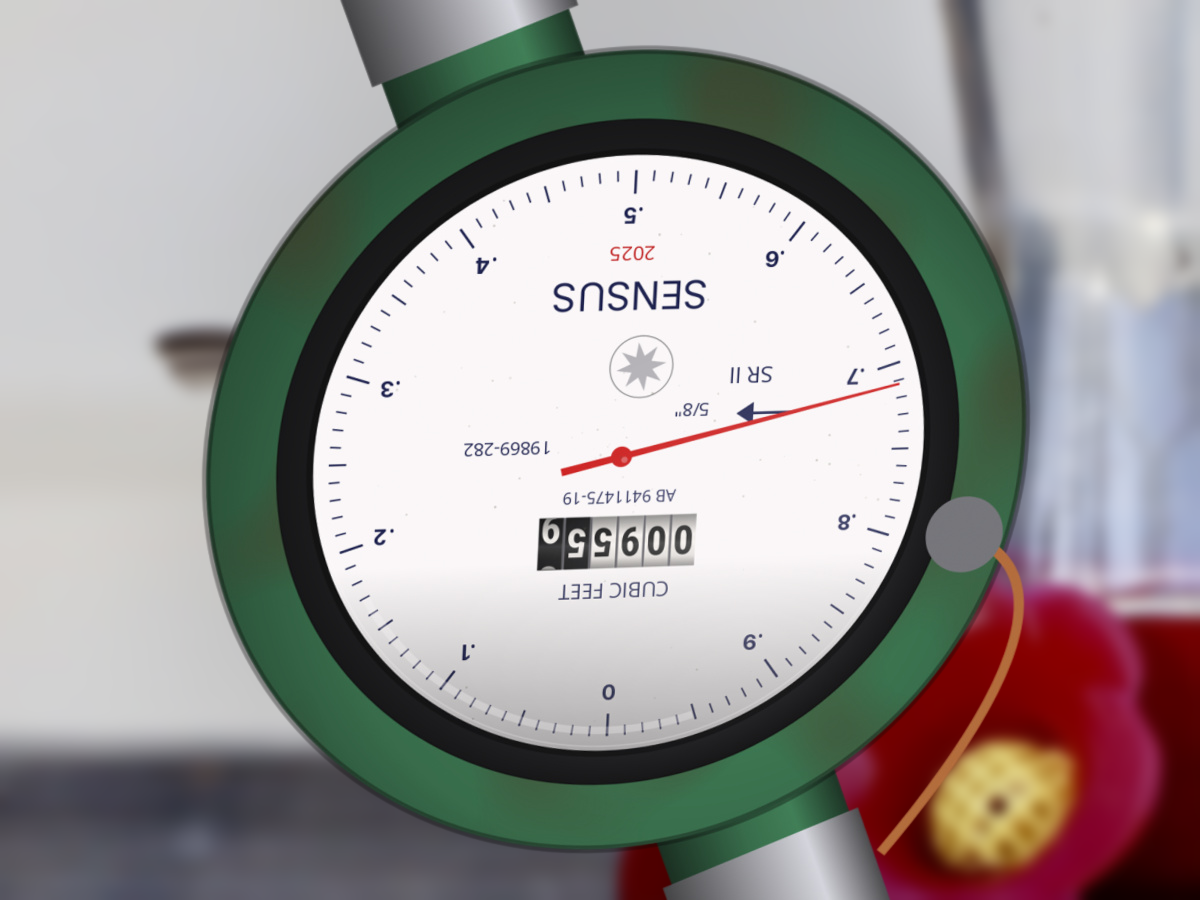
9558.71 ft³
